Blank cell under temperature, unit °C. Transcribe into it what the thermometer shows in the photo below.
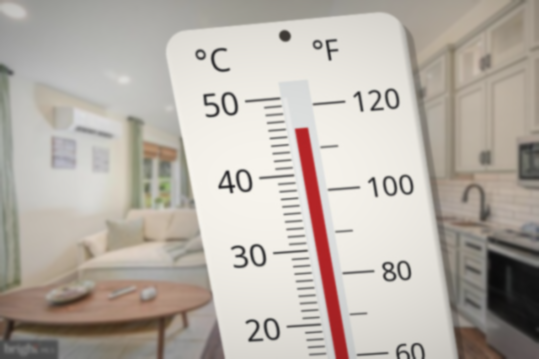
46 °C
